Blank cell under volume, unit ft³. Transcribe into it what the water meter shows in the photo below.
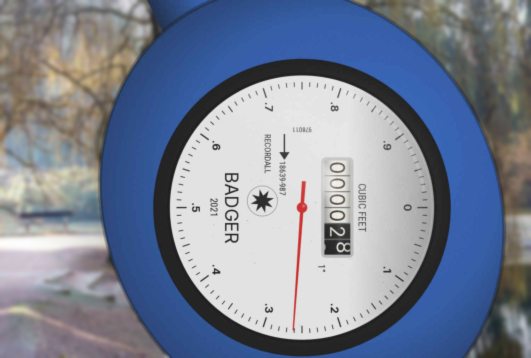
28.26 ft³
